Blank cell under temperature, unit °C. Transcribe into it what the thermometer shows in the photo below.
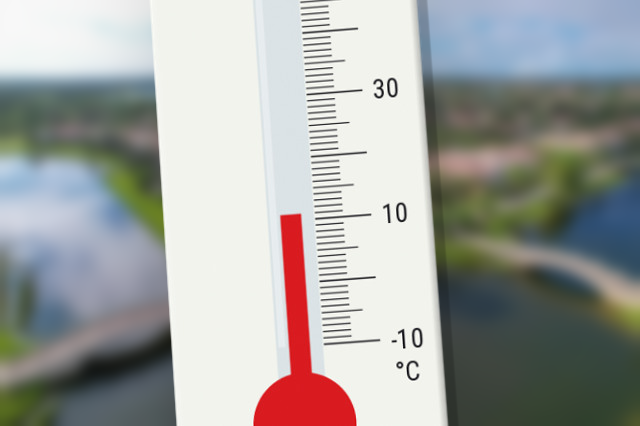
11 °C
